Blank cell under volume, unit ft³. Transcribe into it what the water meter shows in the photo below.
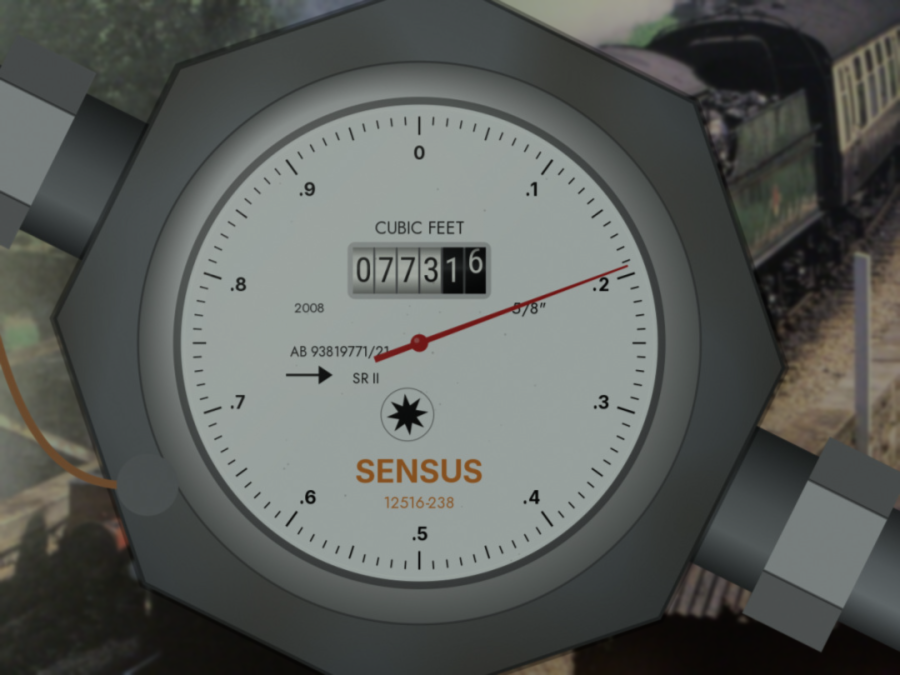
77316.19 ft³
